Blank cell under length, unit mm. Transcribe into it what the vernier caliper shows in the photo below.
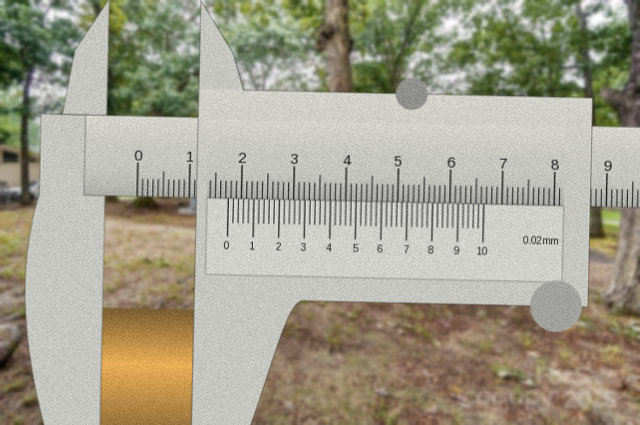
17.5 mm
